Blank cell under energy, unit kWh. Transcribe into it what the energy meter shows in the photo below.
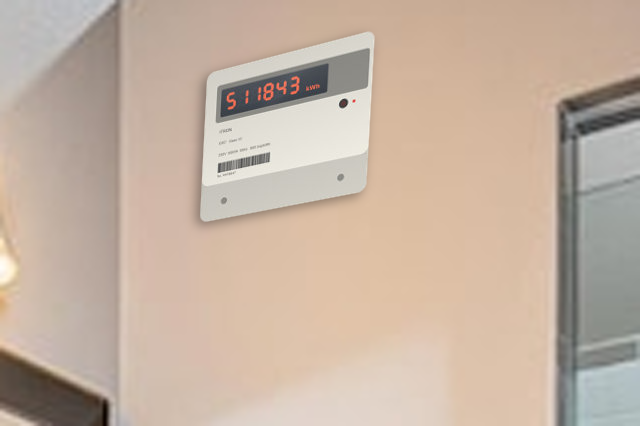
511843 kWh
